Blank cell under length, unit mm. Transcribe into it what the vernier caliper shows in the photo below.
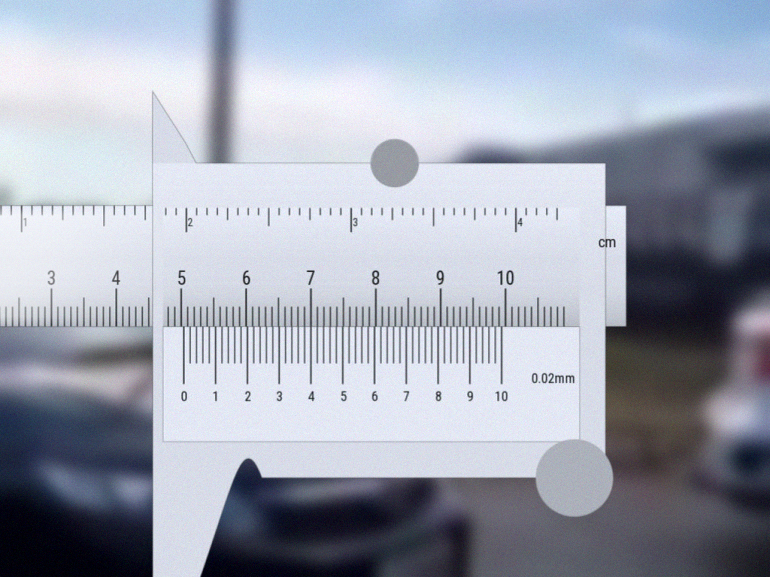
50.4 mm
